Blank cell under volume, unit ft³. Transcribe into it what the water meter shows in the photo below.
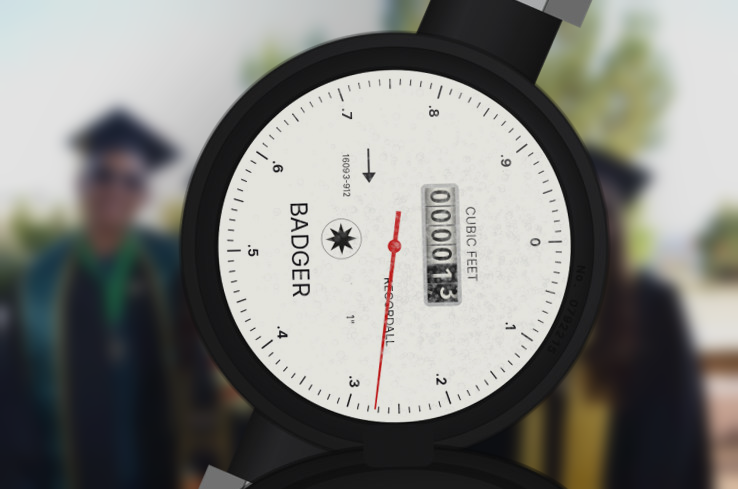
13.27 ft³
